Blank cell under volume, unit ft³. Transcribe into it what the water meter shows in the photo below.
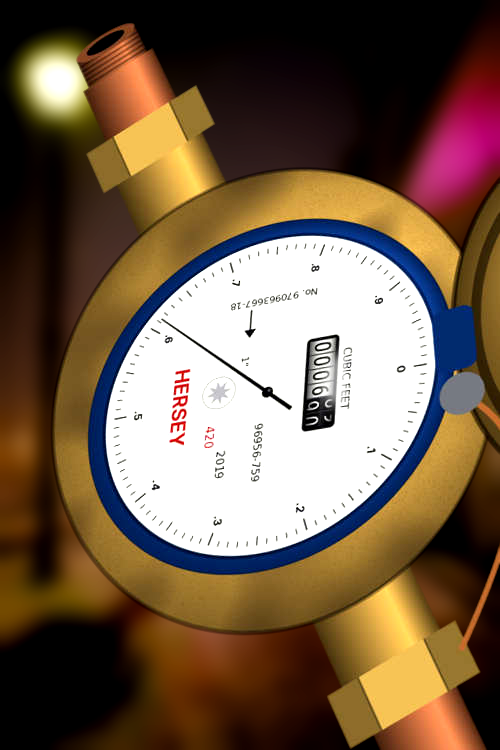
689.61 ft³
